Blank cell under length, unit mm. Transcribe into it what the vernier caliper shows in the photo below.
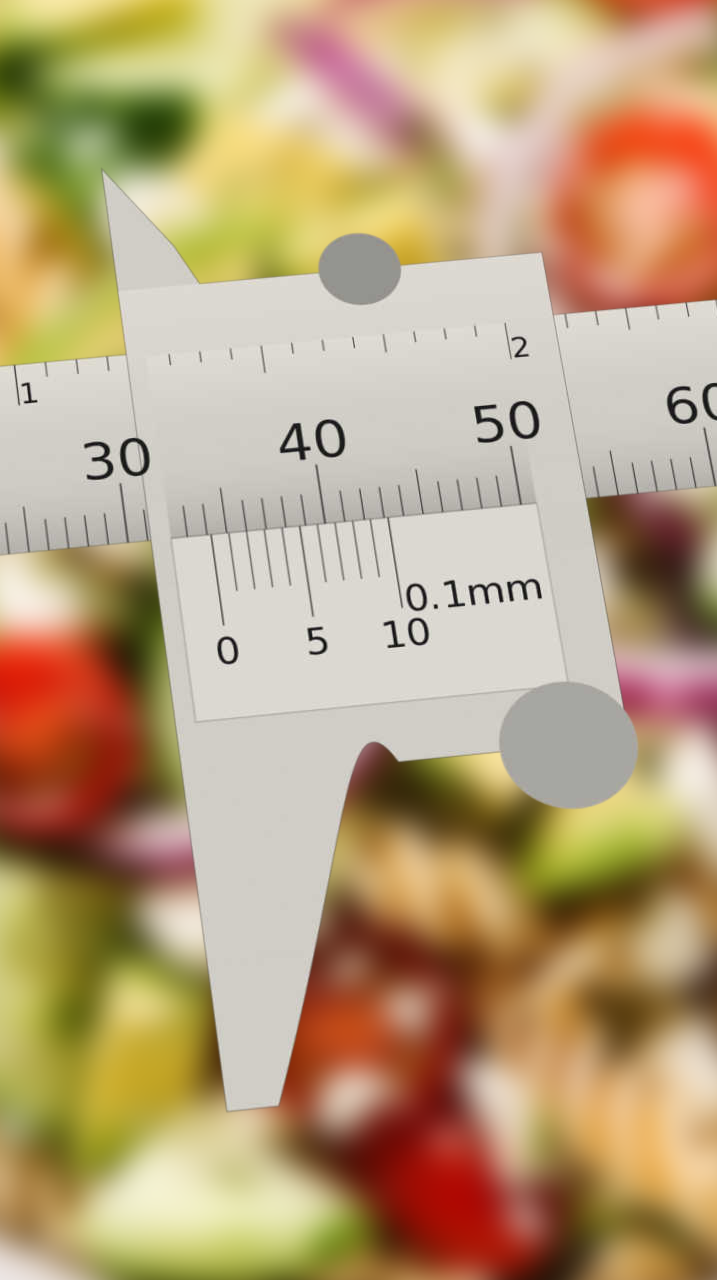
34.2 mm
